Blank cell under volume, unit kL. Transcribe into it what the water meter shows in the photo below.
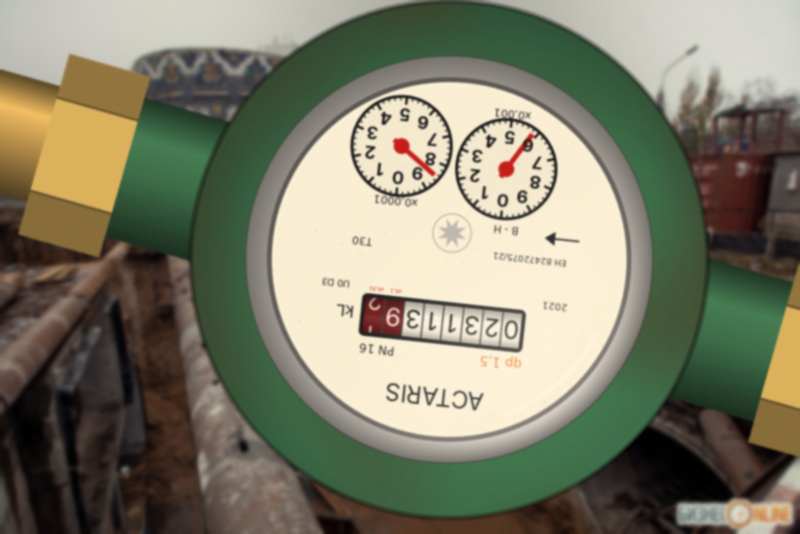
23113.9158 kL
